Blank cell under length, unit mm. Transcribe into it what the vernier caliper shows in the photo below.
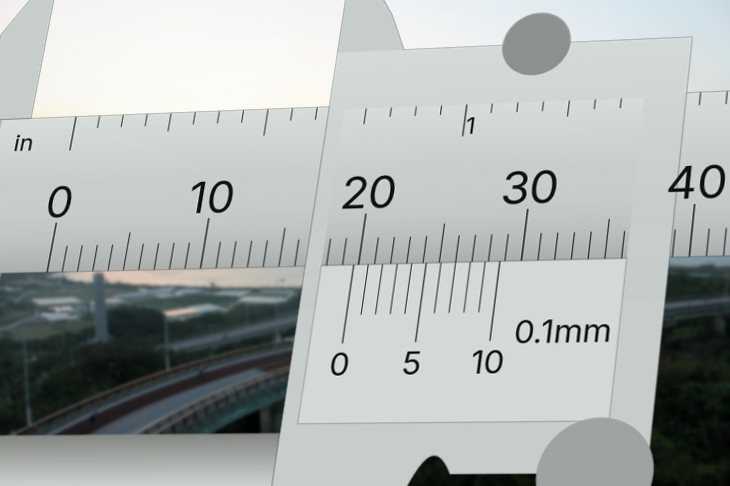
19.7 mm
